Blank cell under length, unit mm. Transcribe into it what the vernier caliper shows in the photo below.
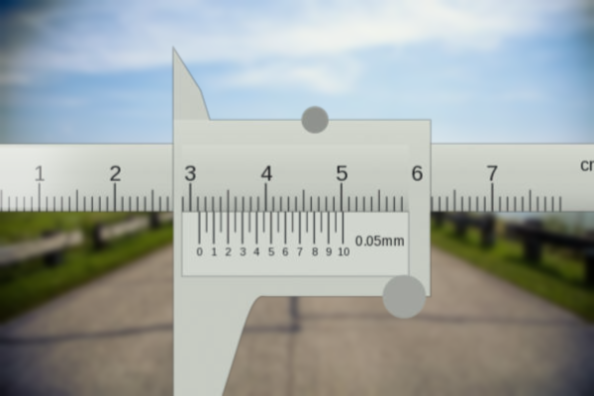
31.2 mm
